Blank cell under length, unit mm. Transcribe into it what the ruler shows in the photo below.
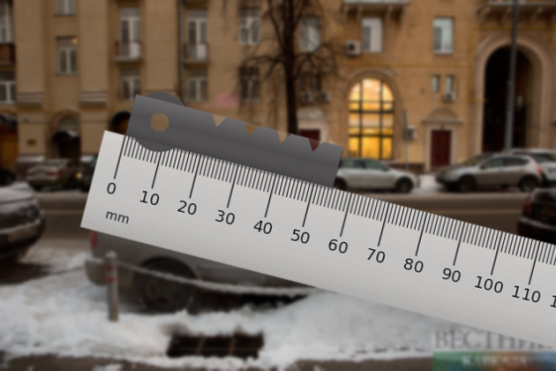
55 mm
